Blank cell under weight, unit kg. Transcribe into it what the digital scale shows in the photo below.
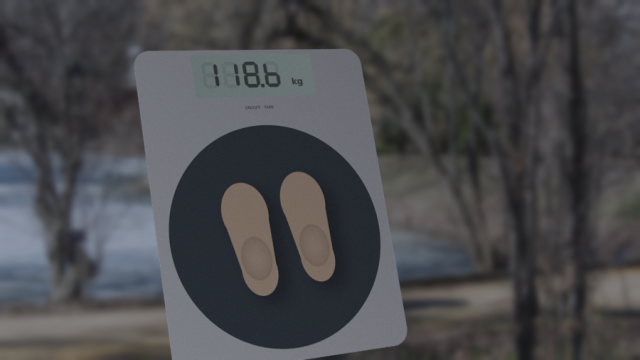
118.6 kg
